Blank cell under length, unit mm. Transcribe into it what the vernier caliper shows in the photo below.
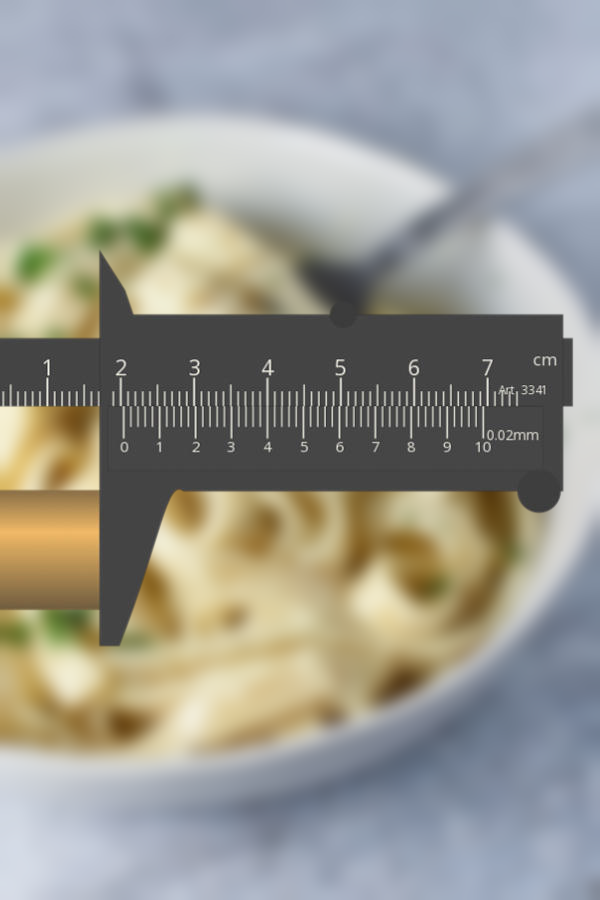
20.4 mm
